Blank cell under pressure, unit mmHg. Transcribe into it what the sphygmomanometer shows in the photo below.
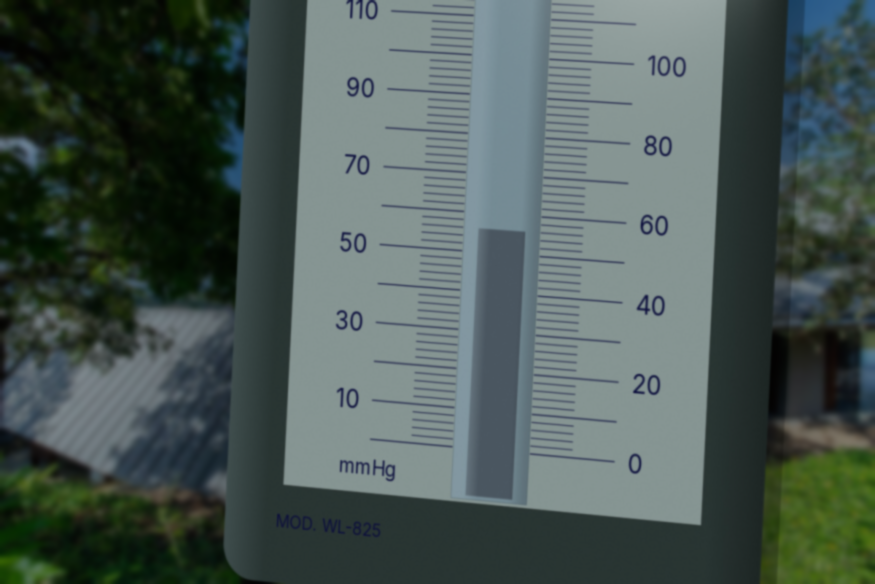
56 mmHg
